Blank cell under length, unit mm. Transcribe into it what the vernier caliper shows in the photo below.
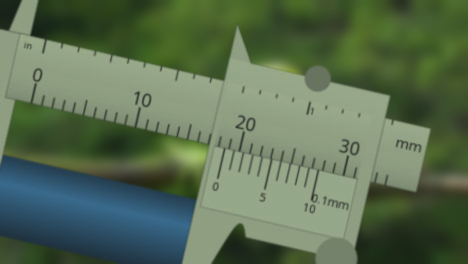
18.6 mm
